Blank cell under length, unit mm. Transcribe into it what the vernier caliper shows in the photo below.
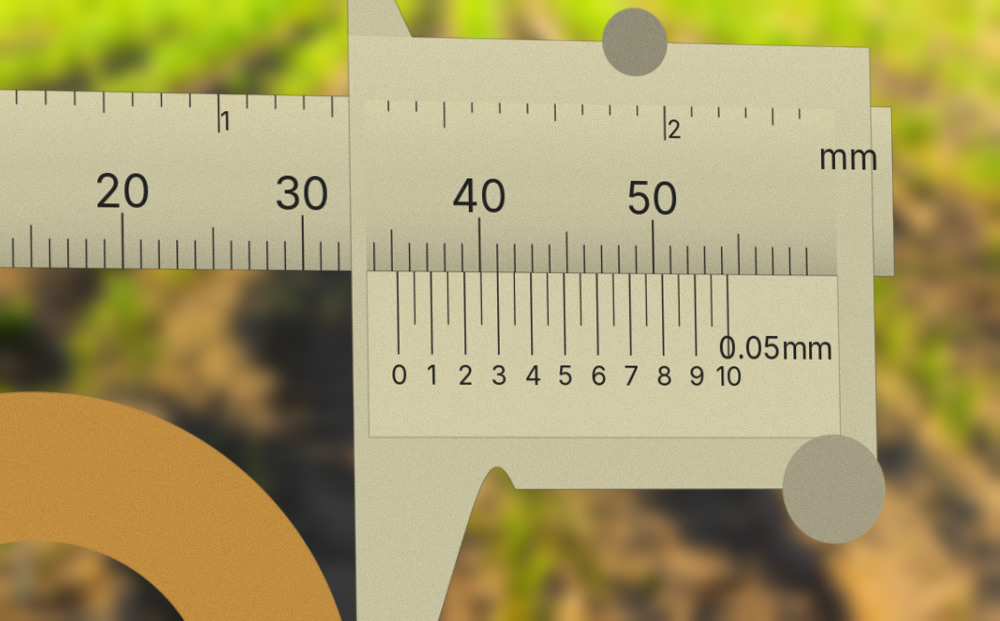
35.3 mm
